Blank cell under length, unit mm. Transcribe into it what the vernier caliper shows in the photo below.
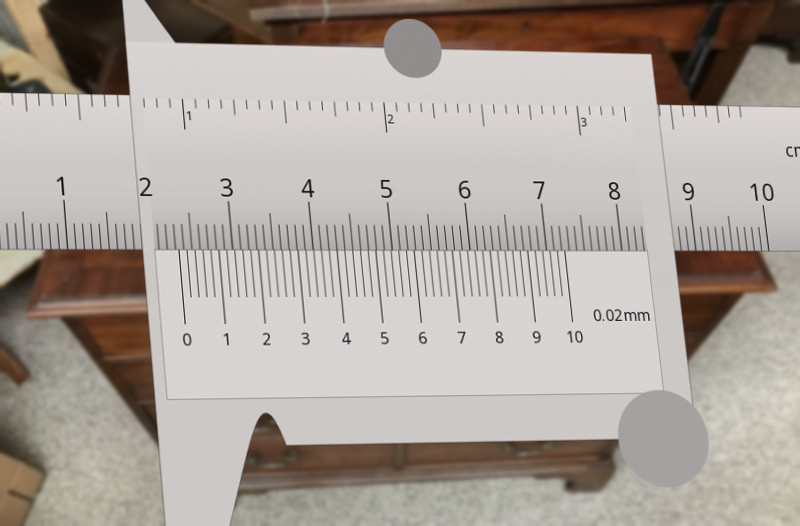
23.4 mm
